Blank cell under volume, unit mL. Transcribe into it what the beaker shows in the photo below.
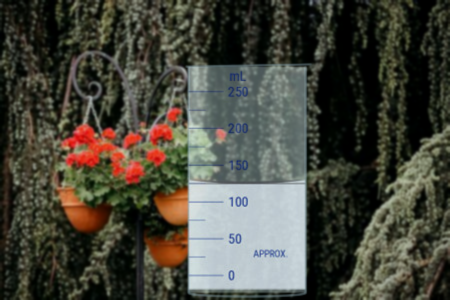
125 mL
